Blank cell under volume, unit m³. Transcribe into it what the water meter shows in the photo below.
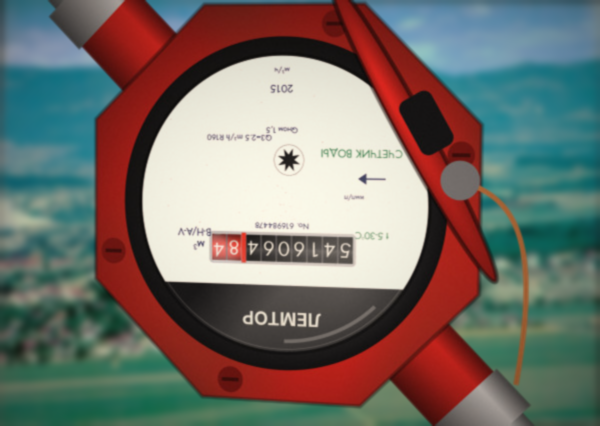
5416064.84 m³
